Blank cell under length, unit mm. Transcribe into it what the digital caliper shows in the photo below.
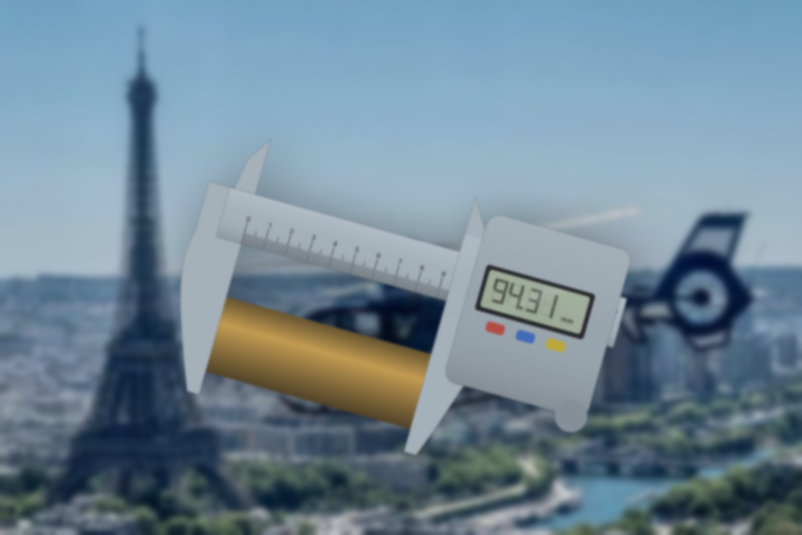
94.31 mm
